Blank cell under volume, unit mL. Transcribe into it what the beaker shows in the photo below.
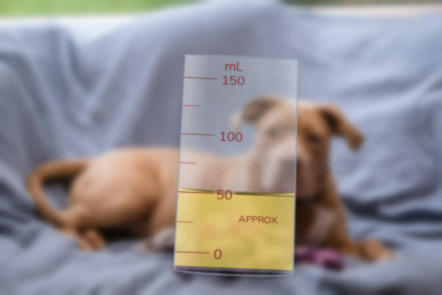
50 mL
